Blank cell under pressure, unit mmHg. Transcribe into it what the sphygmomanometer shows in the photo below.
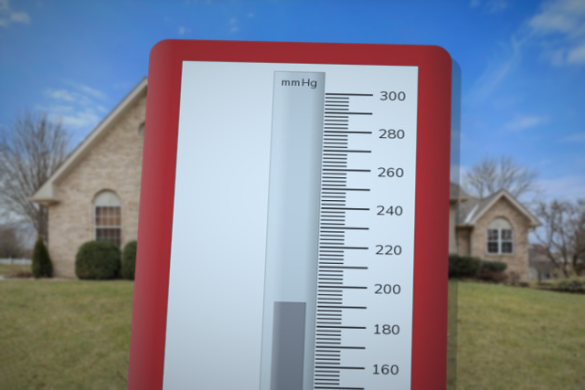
192 mmHg
